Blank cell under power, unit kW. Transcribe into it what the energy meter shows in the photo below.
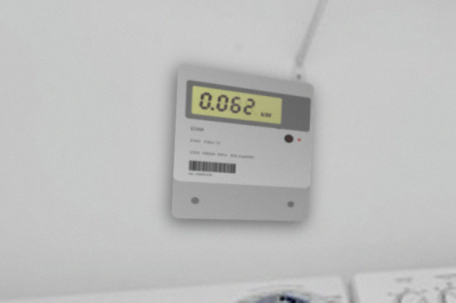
0.062 kW
